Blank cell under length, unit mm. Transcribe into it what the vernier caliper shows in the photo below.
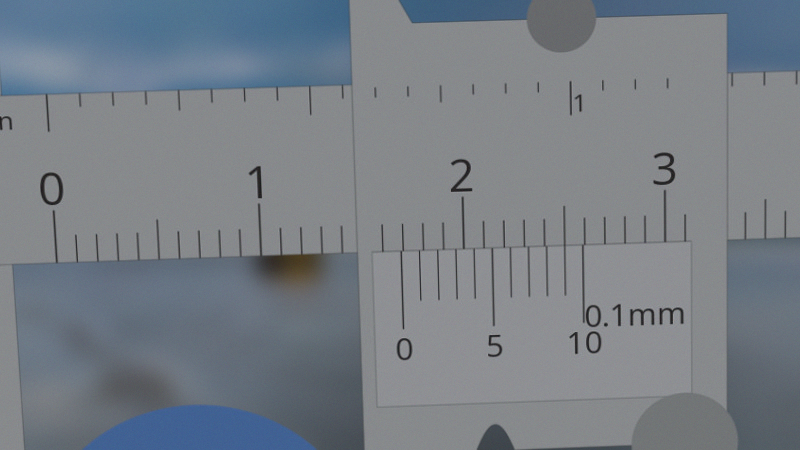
16.9 mm
